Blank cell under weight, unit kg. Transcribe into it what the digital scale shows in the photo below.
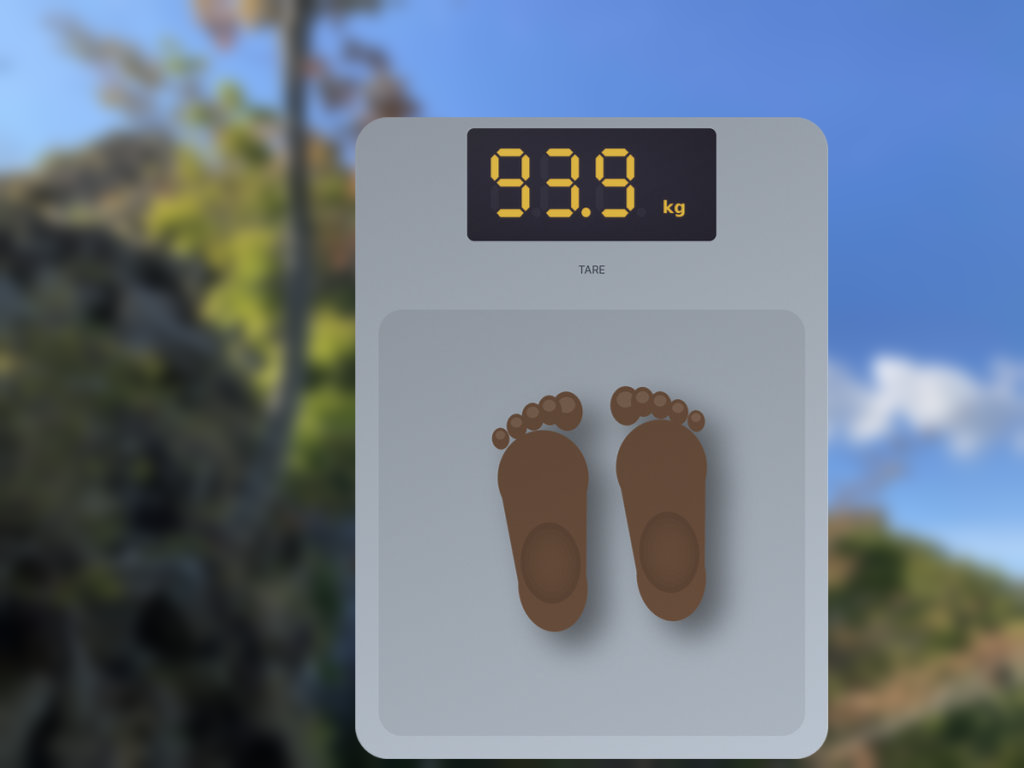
93.9 kg
